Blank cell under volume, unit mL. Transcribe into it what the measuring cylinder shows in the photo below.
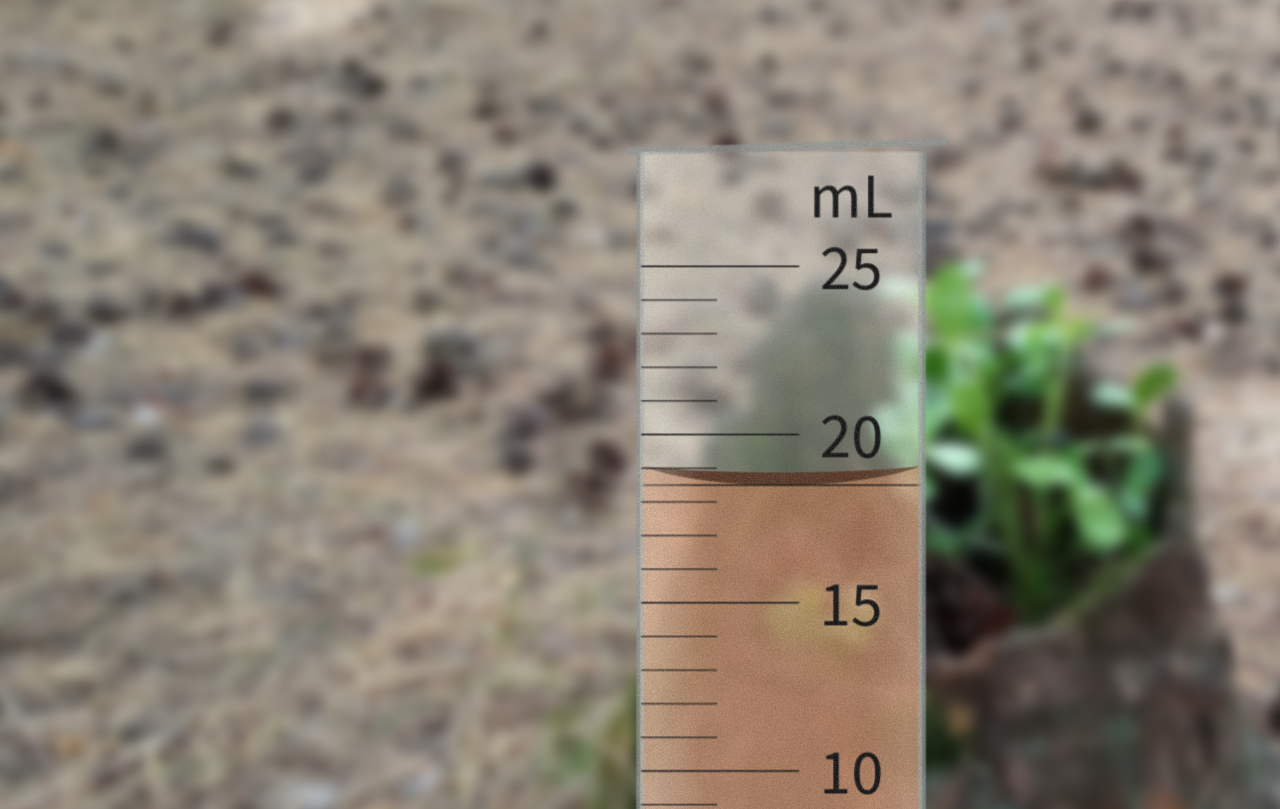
18.5 mL
